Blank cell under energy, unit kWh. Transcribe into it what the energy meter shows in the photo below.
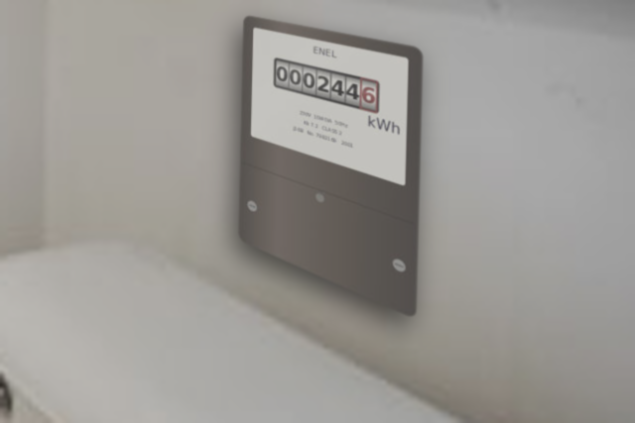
244.6 kWh
